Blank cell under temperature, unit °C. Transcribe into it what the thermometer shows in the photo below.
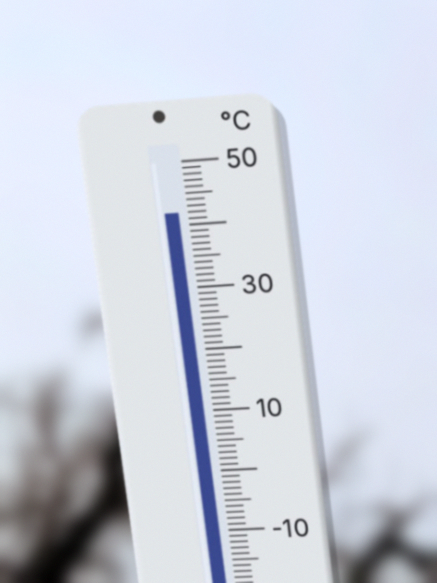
42 °C
